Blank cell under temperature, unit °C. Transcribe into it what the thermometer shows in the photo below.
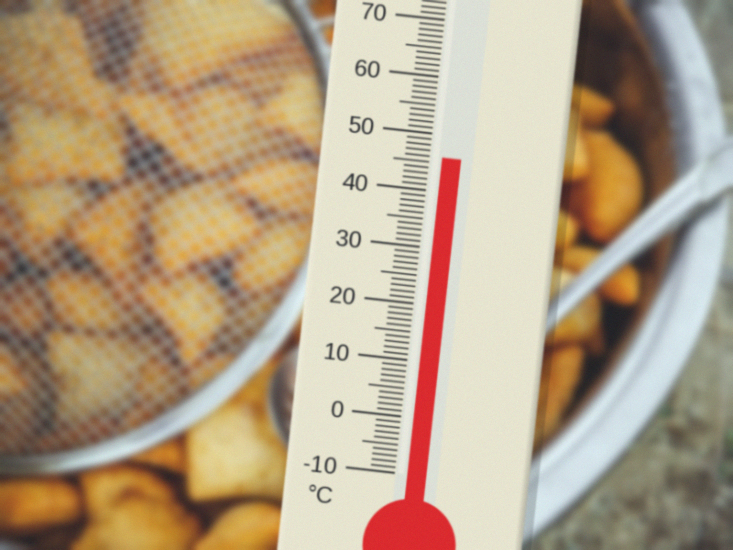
46 °C
